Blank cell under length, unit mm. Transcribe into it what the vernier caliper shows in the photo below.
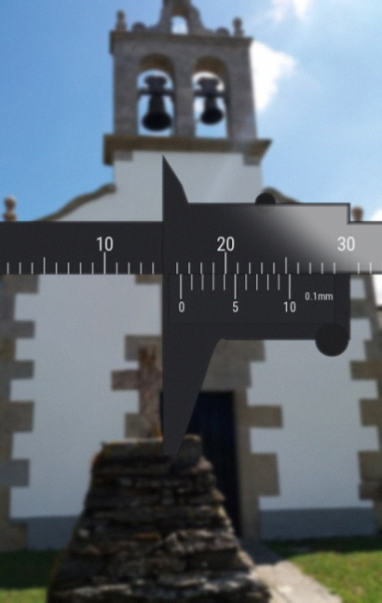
16.3 mm
